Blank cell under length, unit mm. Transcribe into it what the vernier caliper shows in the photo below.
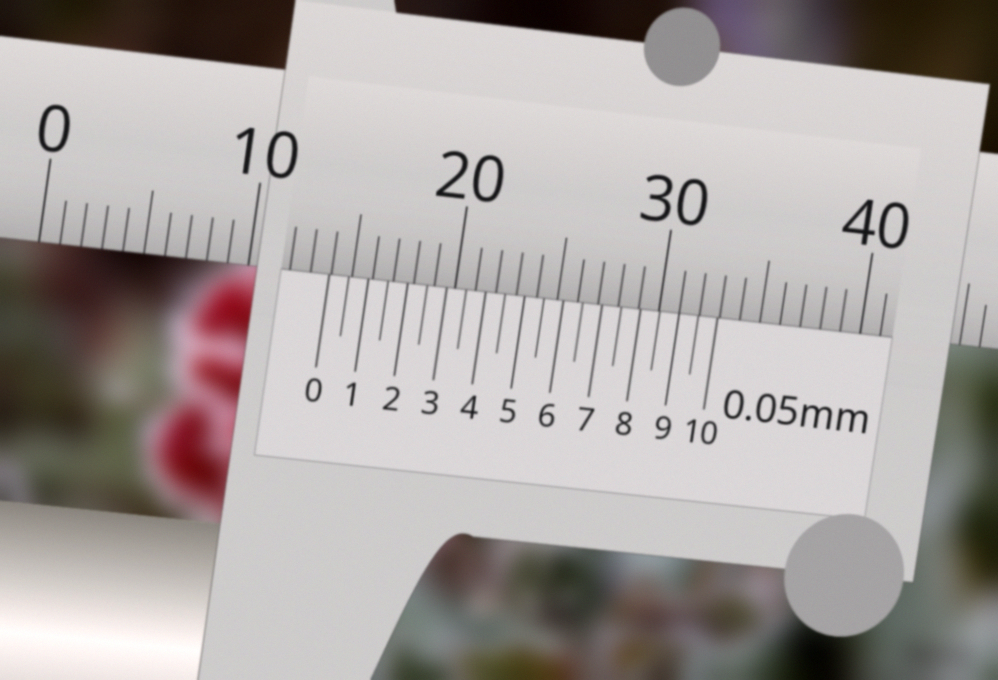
13.9 mm
